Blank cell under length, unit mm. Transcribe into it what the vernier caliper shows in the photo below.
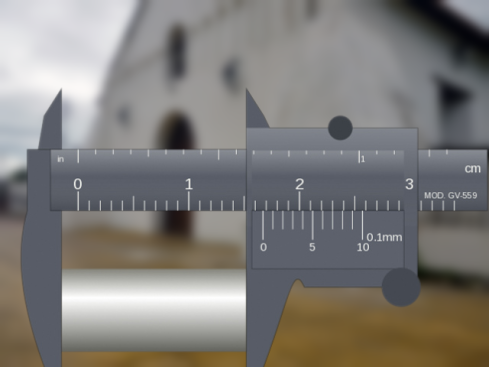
16.7 mm
